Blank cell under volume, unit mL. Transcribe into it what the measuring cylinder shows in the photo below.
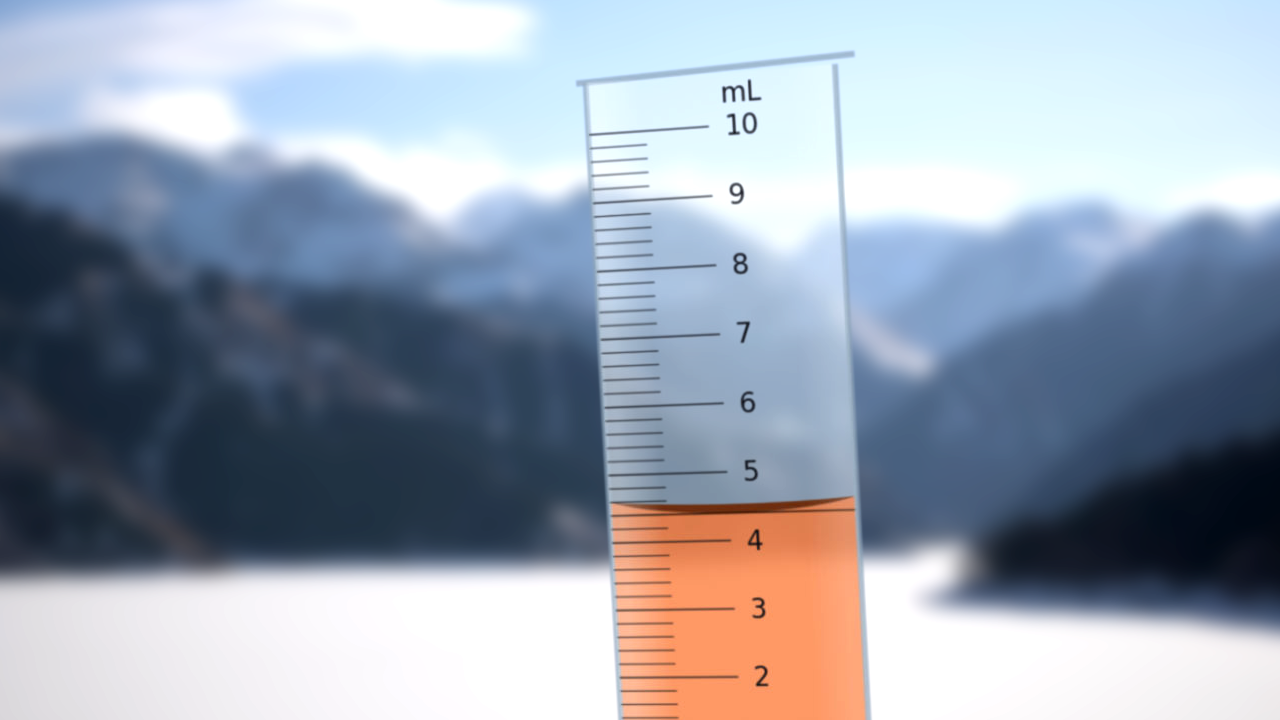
4.4 mL
